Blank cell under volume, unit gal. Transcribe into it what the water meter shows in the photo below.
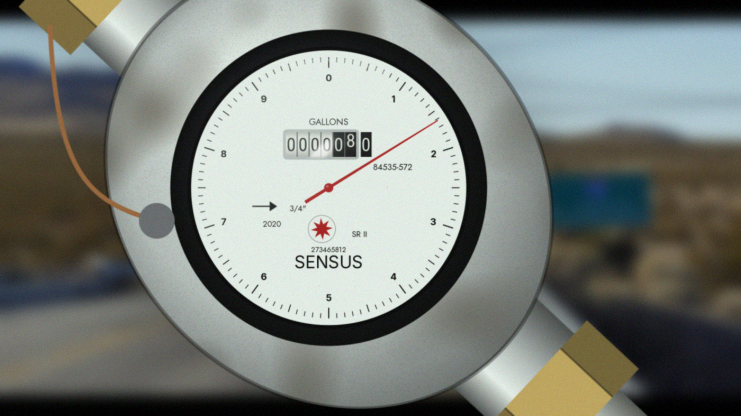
81.6 gal
